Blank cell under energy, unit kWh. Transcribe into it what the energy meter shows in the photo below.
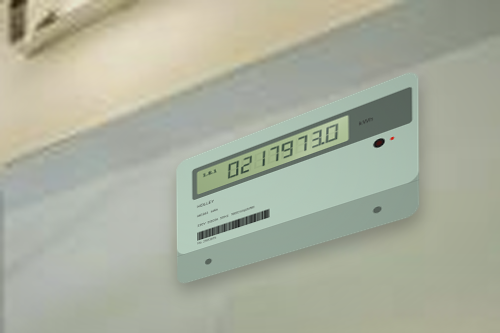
217973.0 kWh
